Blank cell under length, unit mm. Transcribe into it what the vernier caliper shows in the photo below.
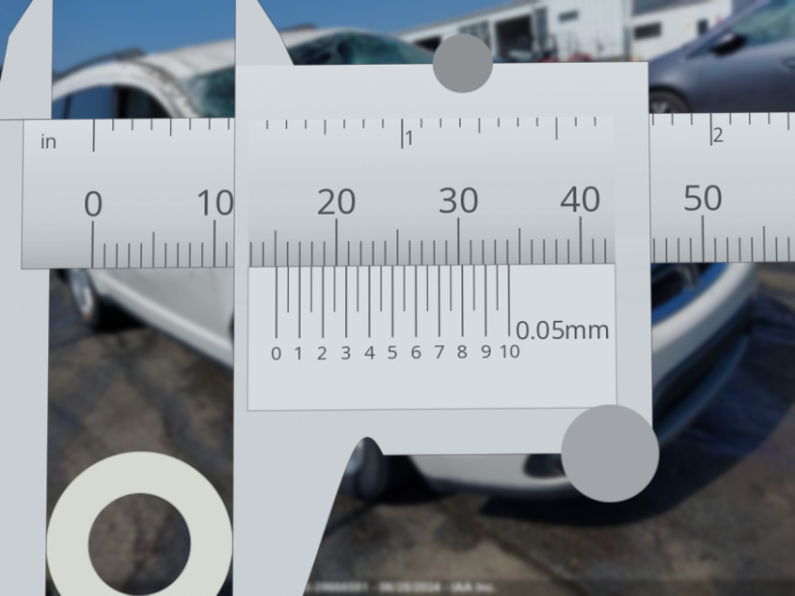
15.1 mm
